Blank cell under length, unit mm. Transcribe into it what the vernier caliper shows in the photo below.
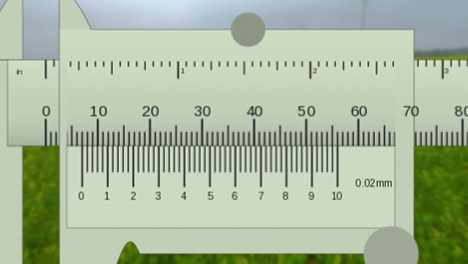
7.0 mm
